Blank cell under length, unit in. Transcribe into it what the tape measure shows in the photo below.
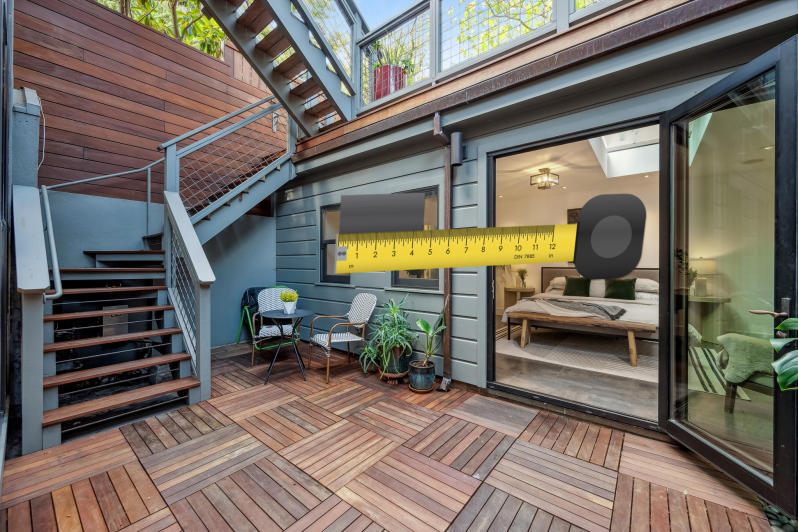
4.5 in
